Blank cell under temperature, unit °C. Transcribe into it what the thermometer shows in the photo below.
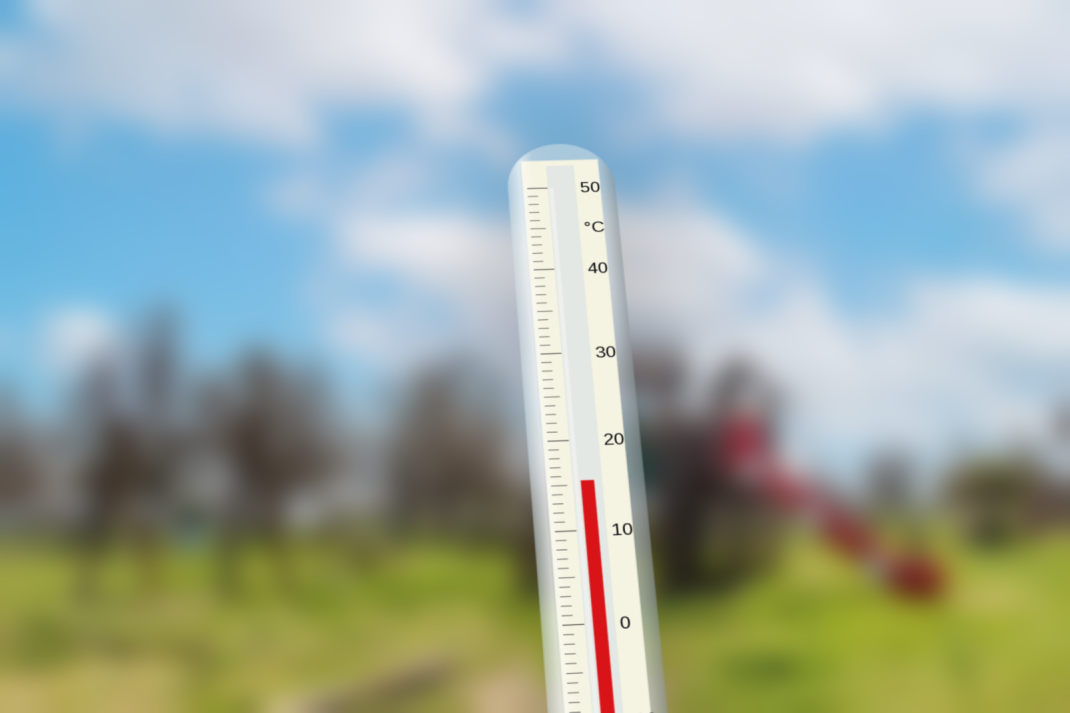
15.5 °C
